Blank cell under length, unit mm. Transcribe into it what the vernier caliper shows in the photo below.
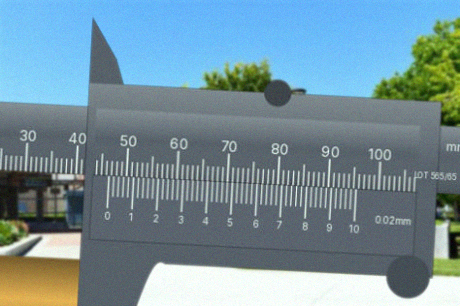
46.5 mm
